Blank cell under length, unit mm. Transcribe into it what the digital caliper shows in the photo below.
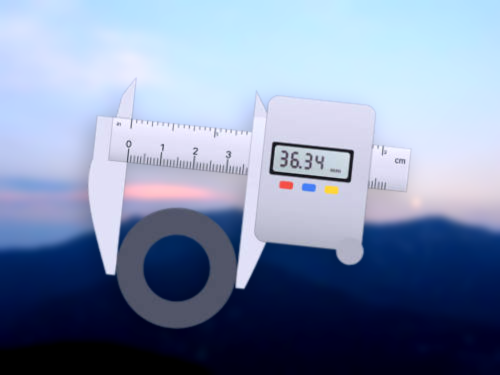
36.34 mm
